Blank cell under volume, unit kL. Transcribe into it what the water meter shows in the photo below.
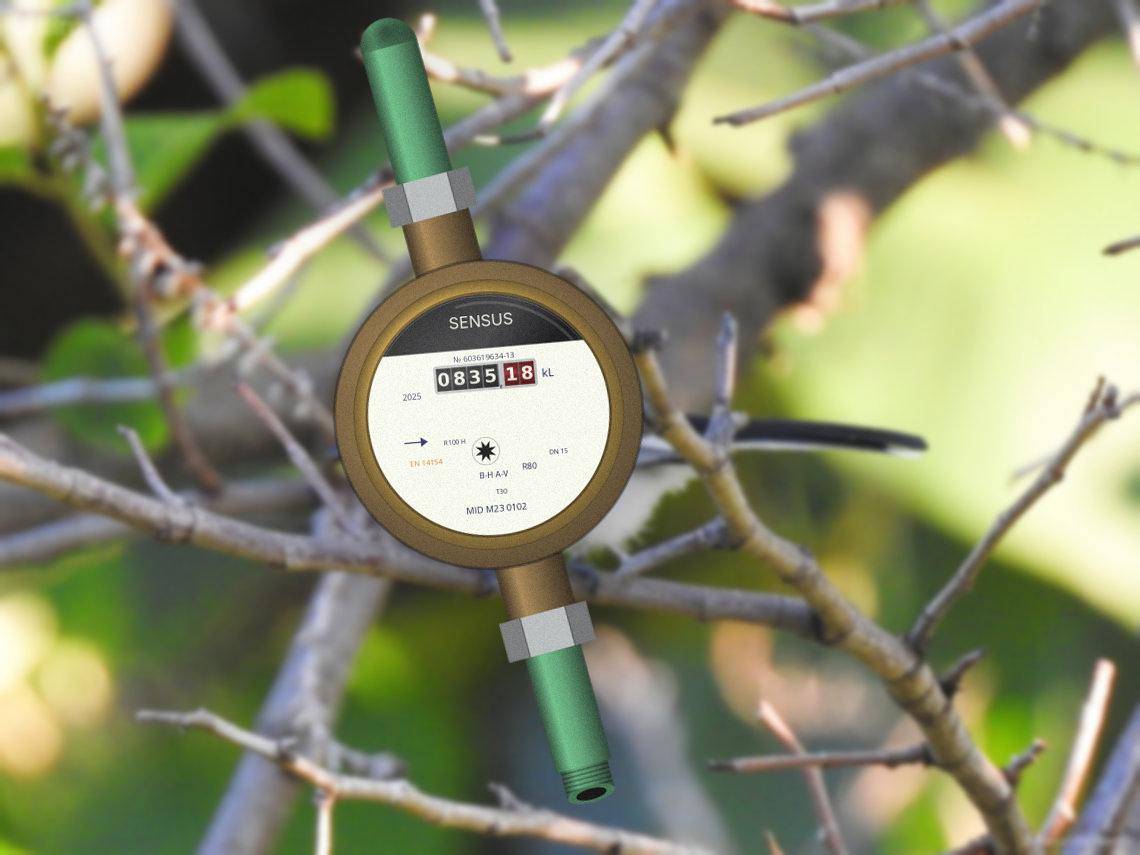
835.18 kL
